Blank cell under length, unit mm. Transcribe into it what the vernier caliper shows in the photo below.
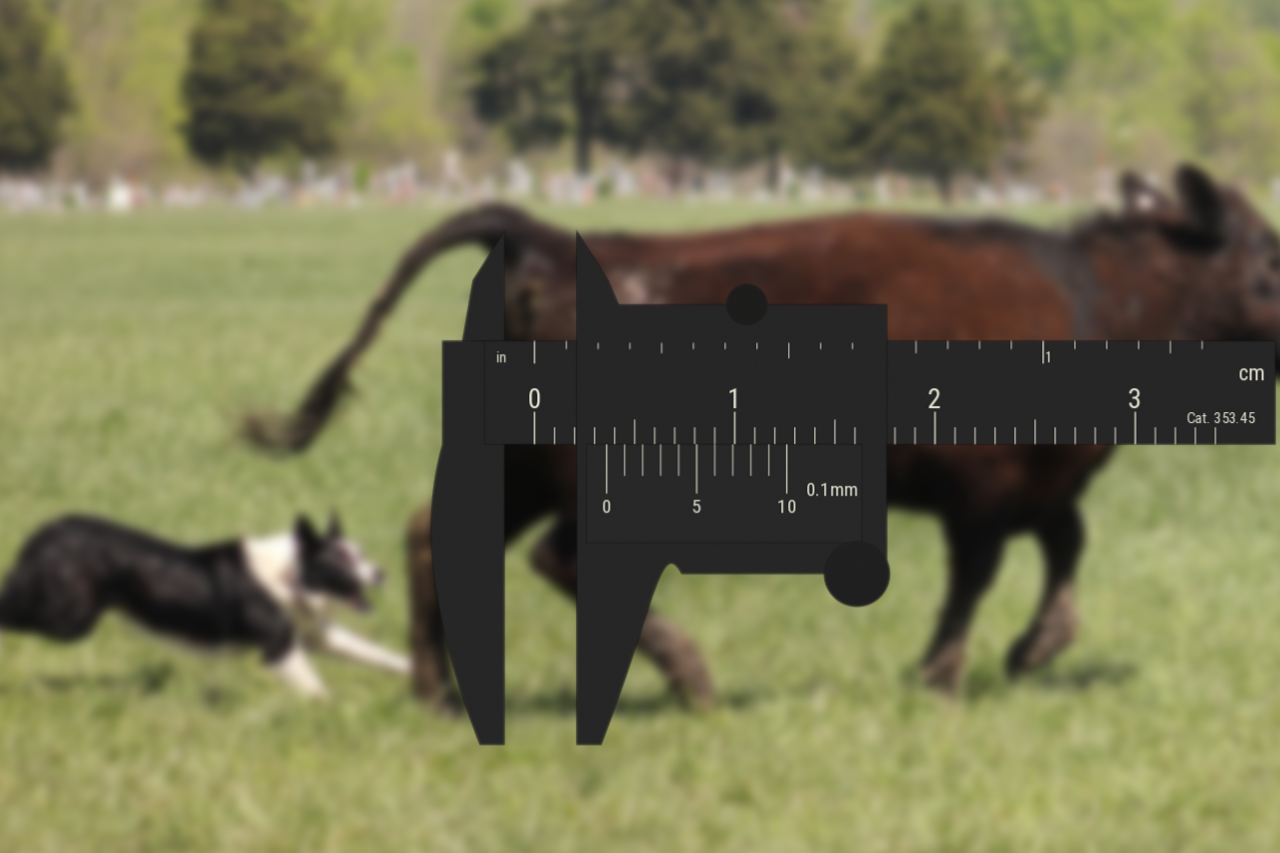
3.6 mm
